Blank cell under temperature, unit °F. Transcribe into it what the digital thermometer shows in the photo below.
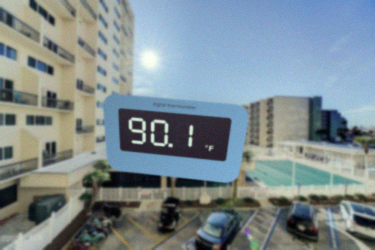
90.1 °F
